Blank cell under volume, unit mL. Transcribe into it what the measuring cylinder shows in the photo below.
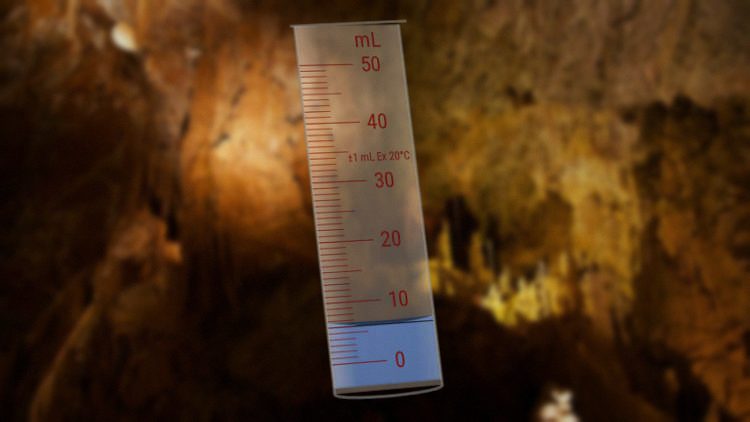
6 mL
